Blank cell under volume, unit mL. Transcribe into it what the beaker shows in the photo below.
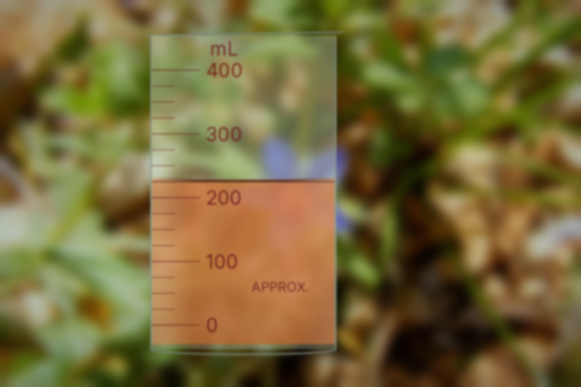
225 mL
